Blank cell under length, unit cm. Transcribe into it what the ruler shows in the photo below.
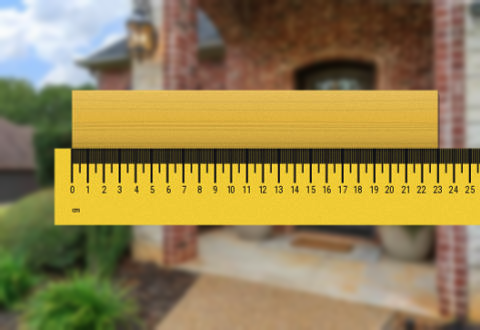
23 cm
